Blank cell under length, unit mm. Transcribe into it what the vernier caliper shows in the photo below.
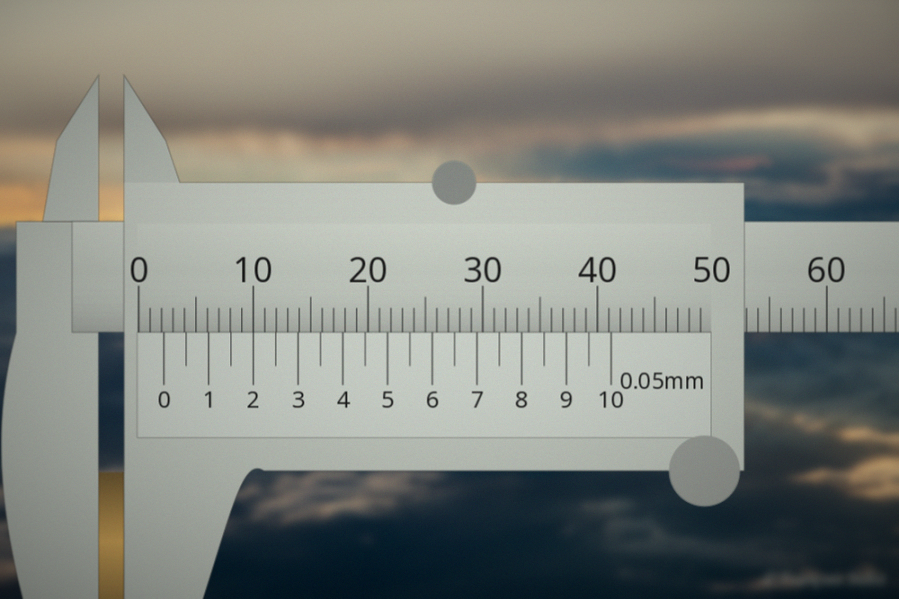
2.2 mm
